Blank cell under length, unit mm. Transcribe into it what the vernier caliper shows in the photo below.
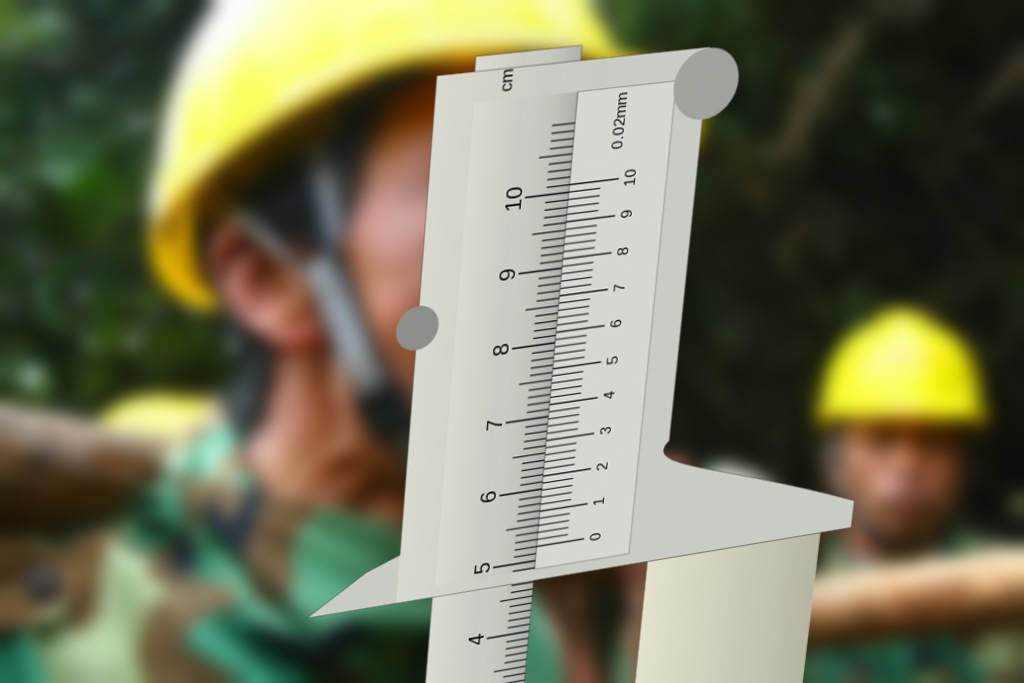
52.0 mm
